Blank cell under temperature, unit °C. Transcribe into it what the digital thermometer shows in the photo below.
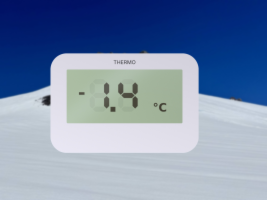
-1.4 °C
